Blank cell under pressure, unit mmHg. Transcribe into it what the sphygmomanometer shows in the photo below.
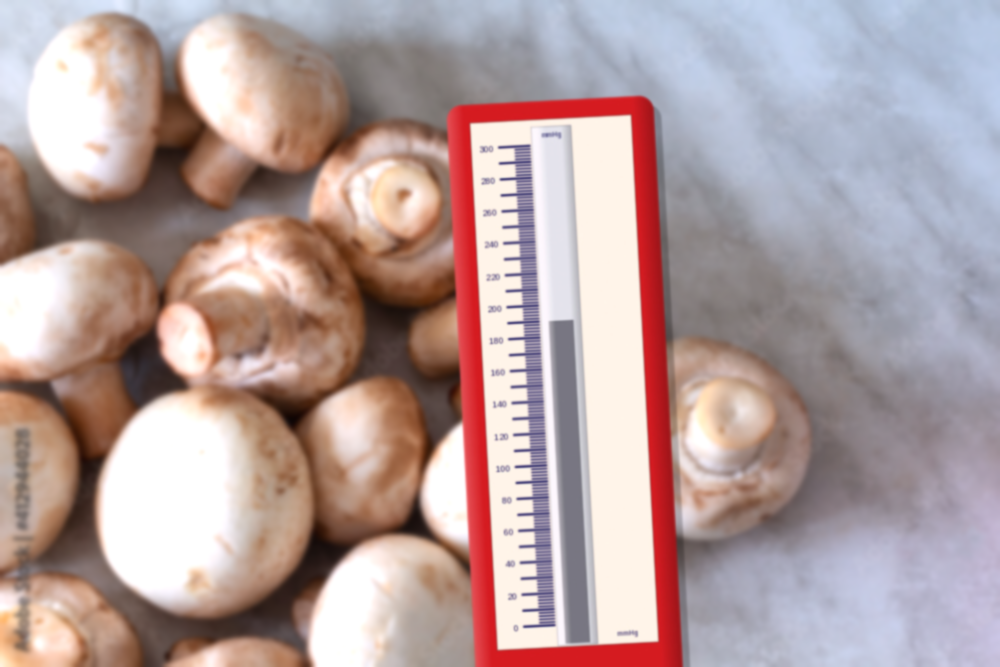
190 mmHg
